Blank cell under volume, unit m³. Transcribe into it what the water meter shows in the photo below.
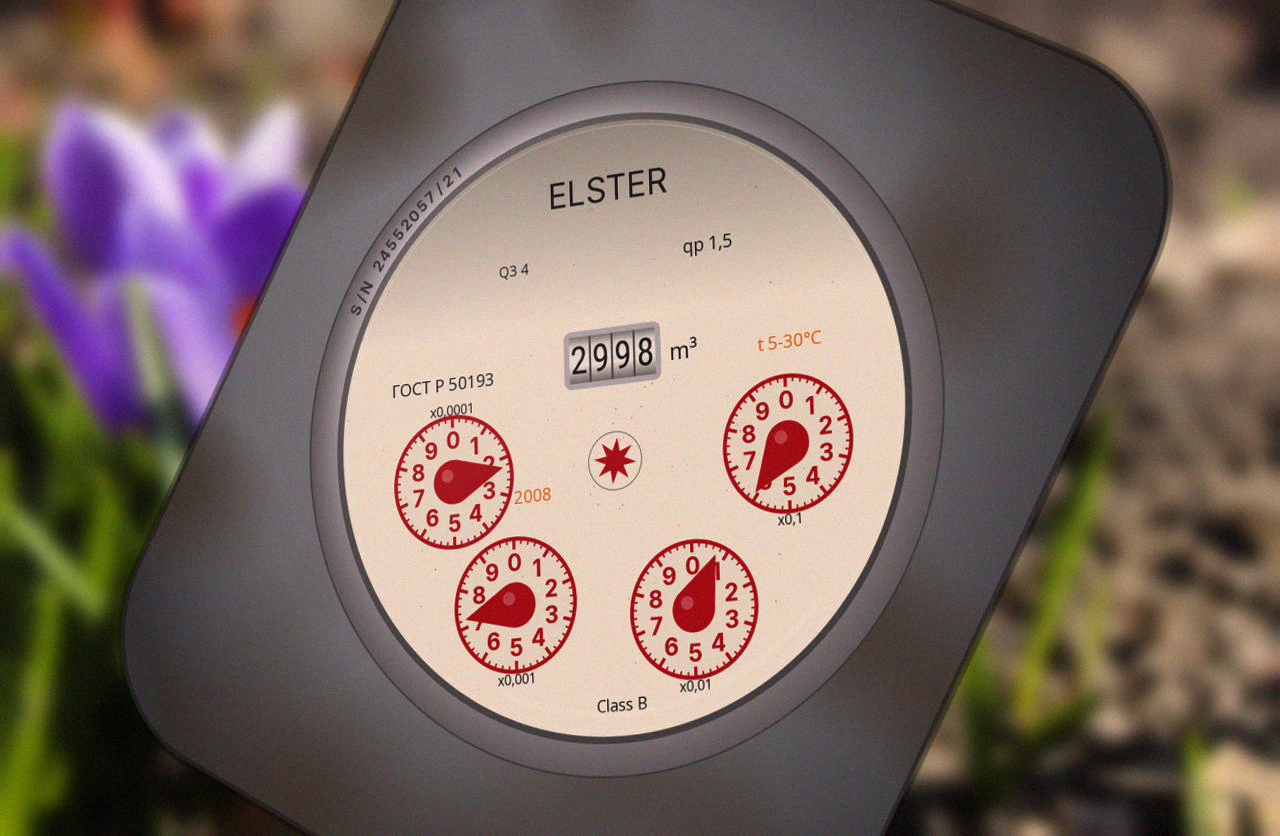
2998.6072 m³
